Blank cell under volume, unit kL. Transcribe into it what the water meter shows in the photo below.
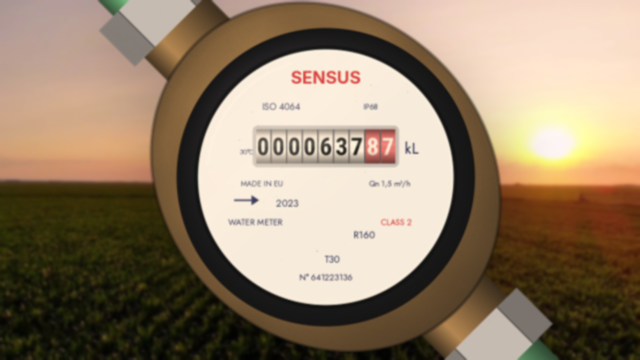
637.87 kL
